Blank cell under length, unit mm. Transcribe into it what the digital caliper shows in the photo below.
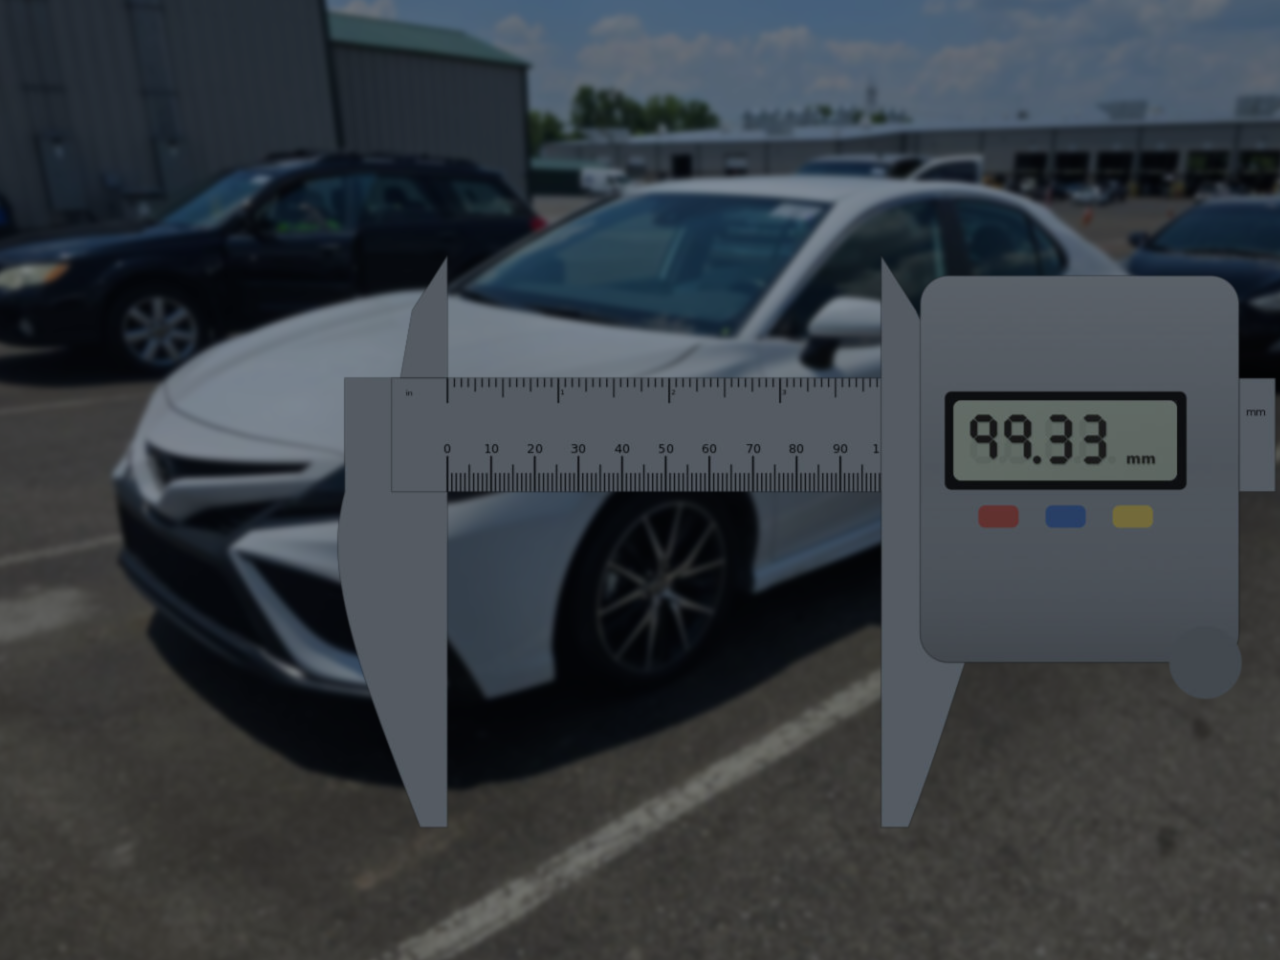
99.33 mm
